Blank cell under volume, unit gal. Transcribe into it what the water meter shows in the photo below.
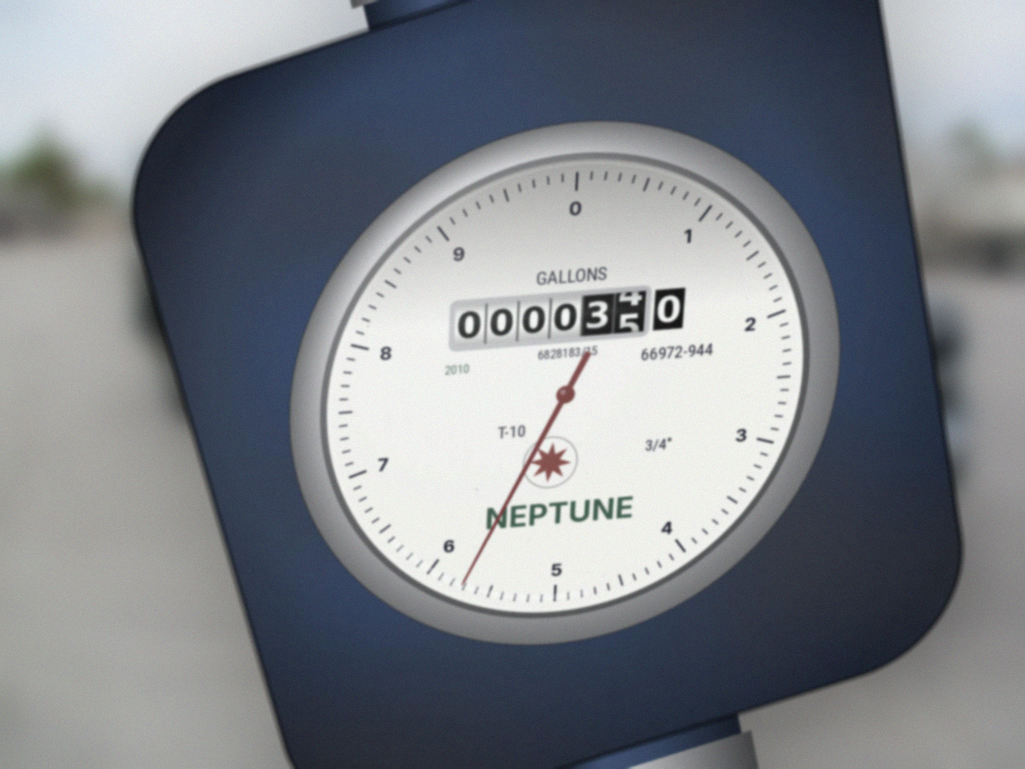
345.7 gal
